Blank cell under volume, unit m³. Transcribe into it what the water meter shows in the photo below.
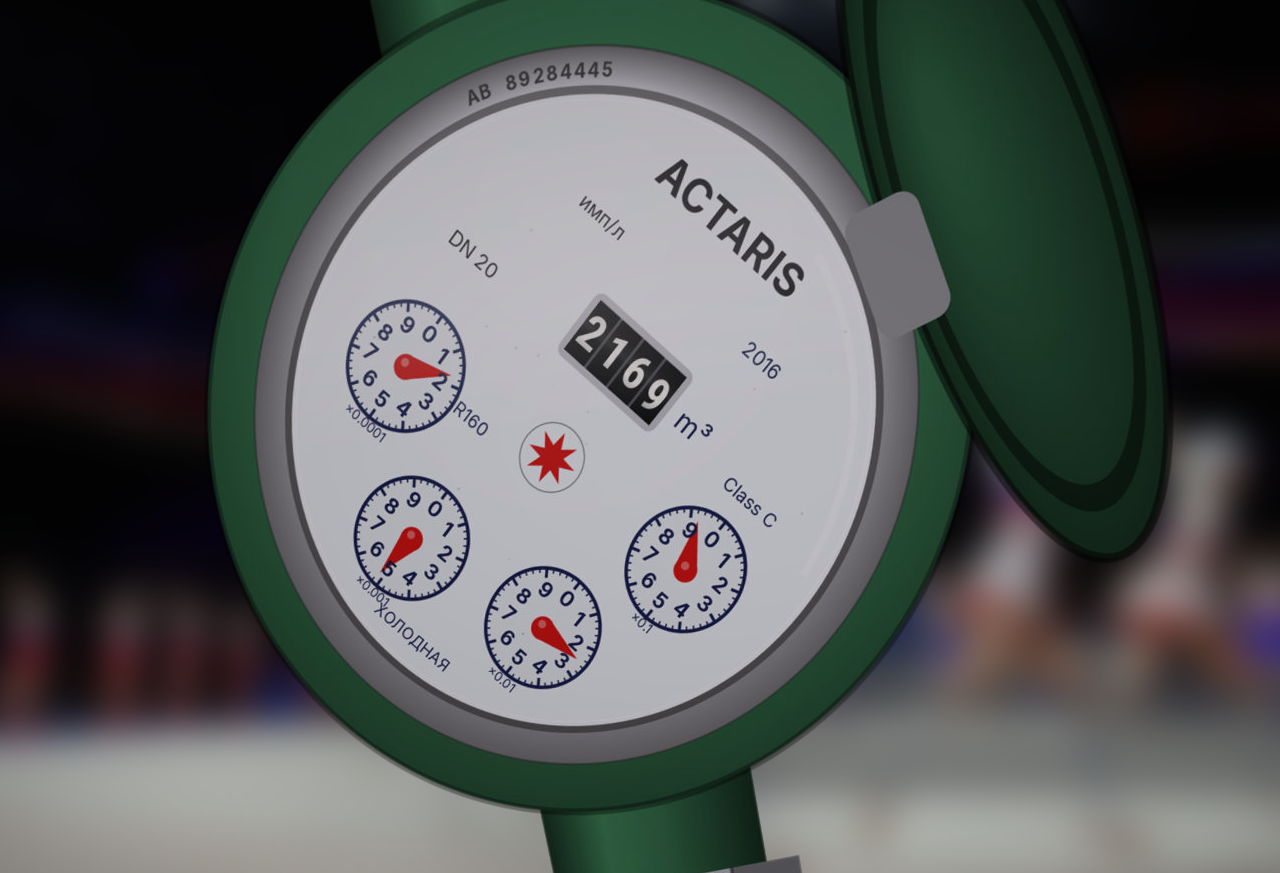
2168.9251 m³
